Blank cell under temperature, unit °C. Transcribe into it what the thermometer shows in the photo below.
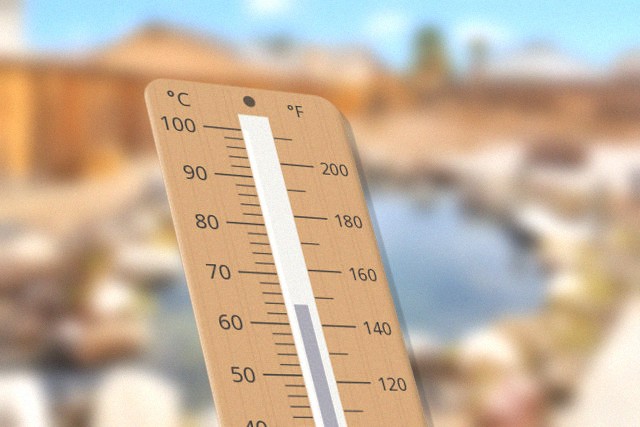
64 °C
